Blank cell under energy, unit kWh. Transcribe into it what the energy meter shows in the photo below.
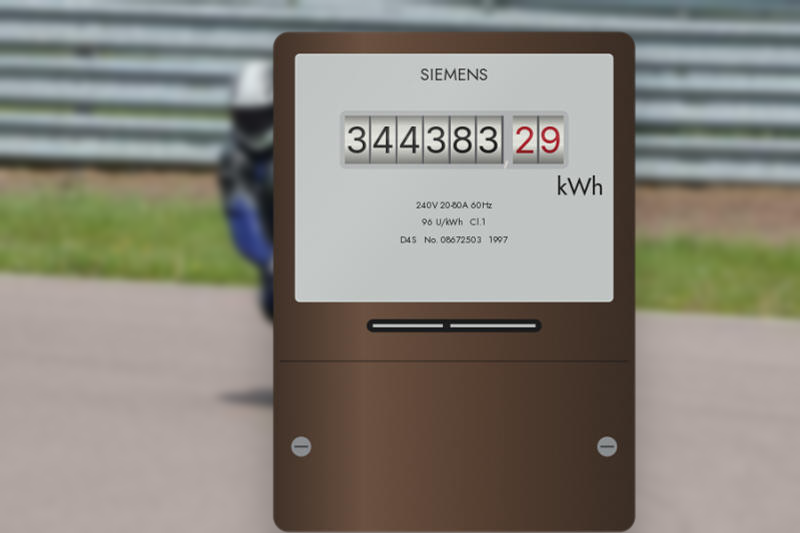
344383.29 kWh
